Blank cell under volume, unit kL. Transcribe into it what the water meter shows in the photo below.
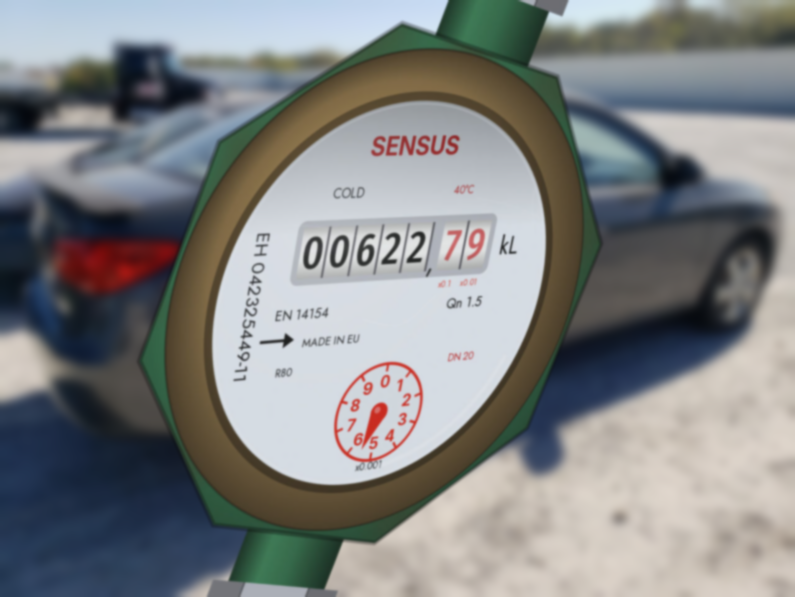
622.795 kL
